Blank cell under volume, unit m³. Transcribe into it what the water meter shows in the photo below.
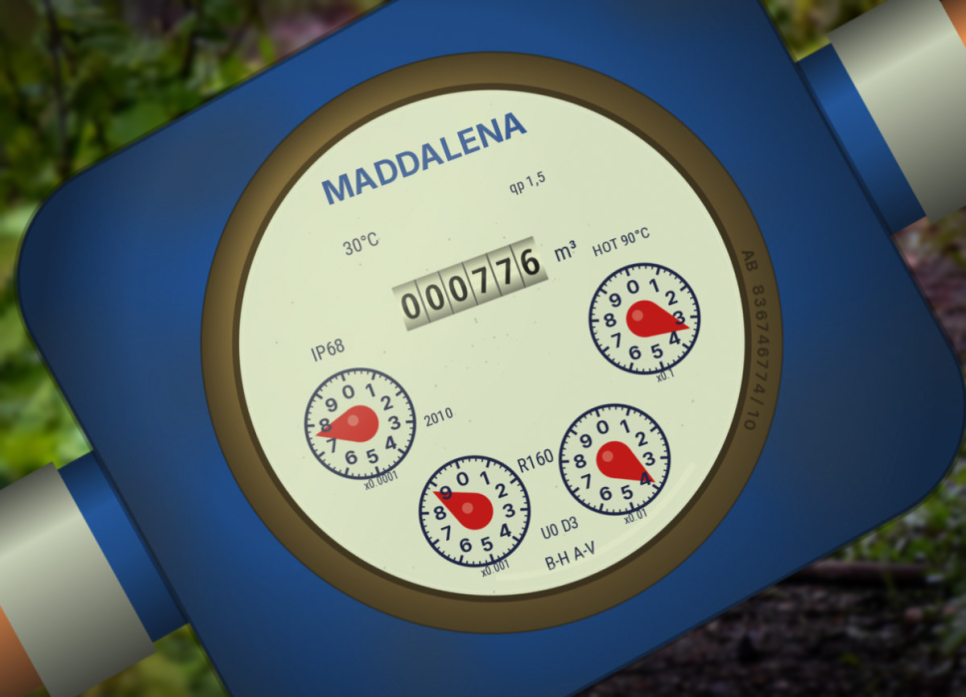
776.3387 m³
